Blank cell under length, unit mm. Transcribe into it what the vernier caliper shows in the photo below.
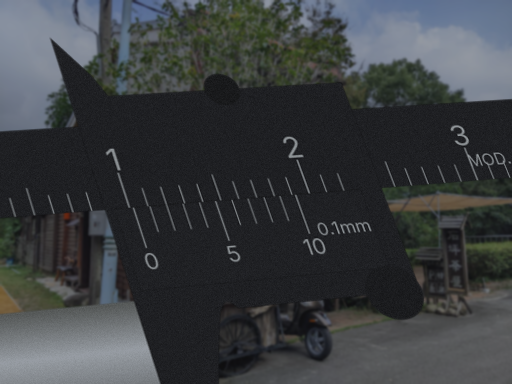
10.2 mm
